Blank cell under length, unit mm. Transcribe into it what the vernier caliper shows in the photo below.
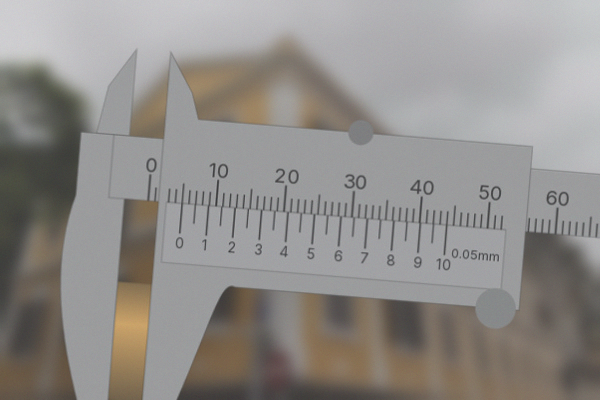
5.0 mm
